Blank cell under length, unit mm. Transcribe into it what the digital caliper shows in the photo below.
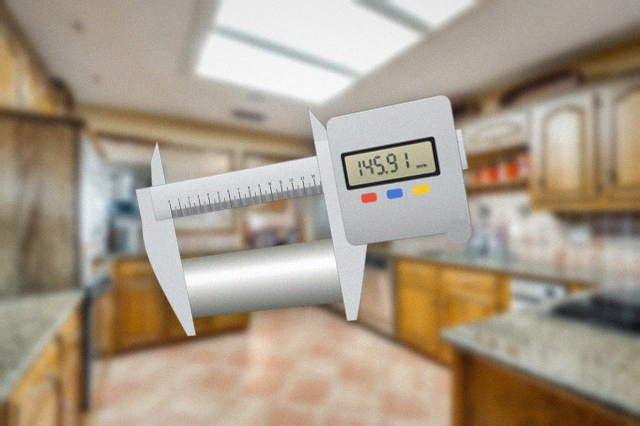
145.91 mm
